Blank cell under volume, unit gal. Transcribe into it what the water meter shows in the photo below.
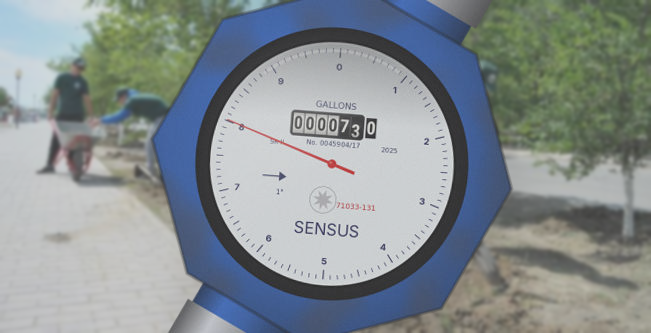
728.0 gal
